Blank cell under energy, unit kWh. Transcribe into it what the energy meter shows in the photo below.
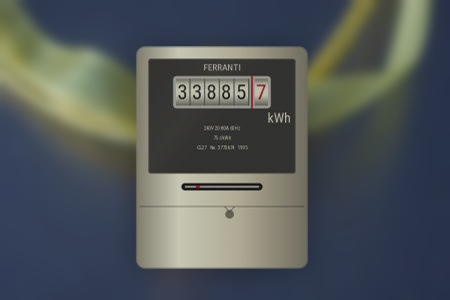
33885.7 kWh
